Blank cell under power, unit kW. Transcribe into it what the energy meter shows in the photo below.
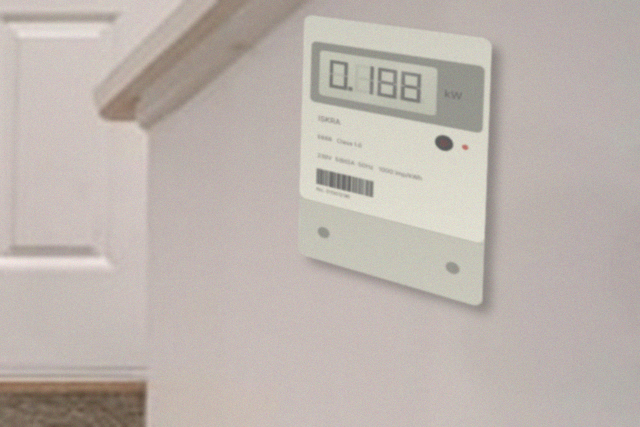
0.188 kW
